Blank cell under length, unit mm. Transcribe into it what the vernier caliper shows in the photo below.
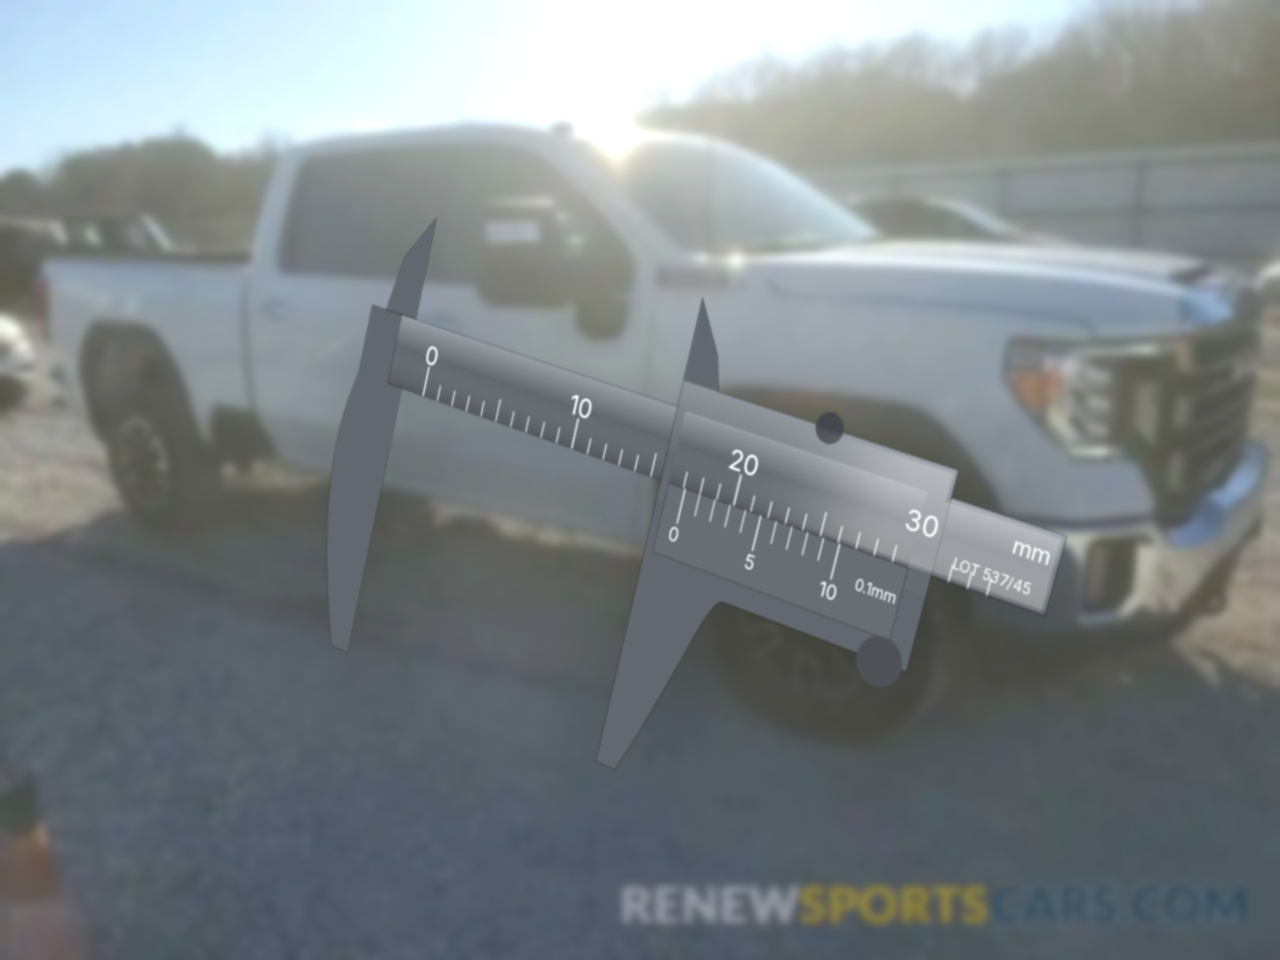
17.1 mm
